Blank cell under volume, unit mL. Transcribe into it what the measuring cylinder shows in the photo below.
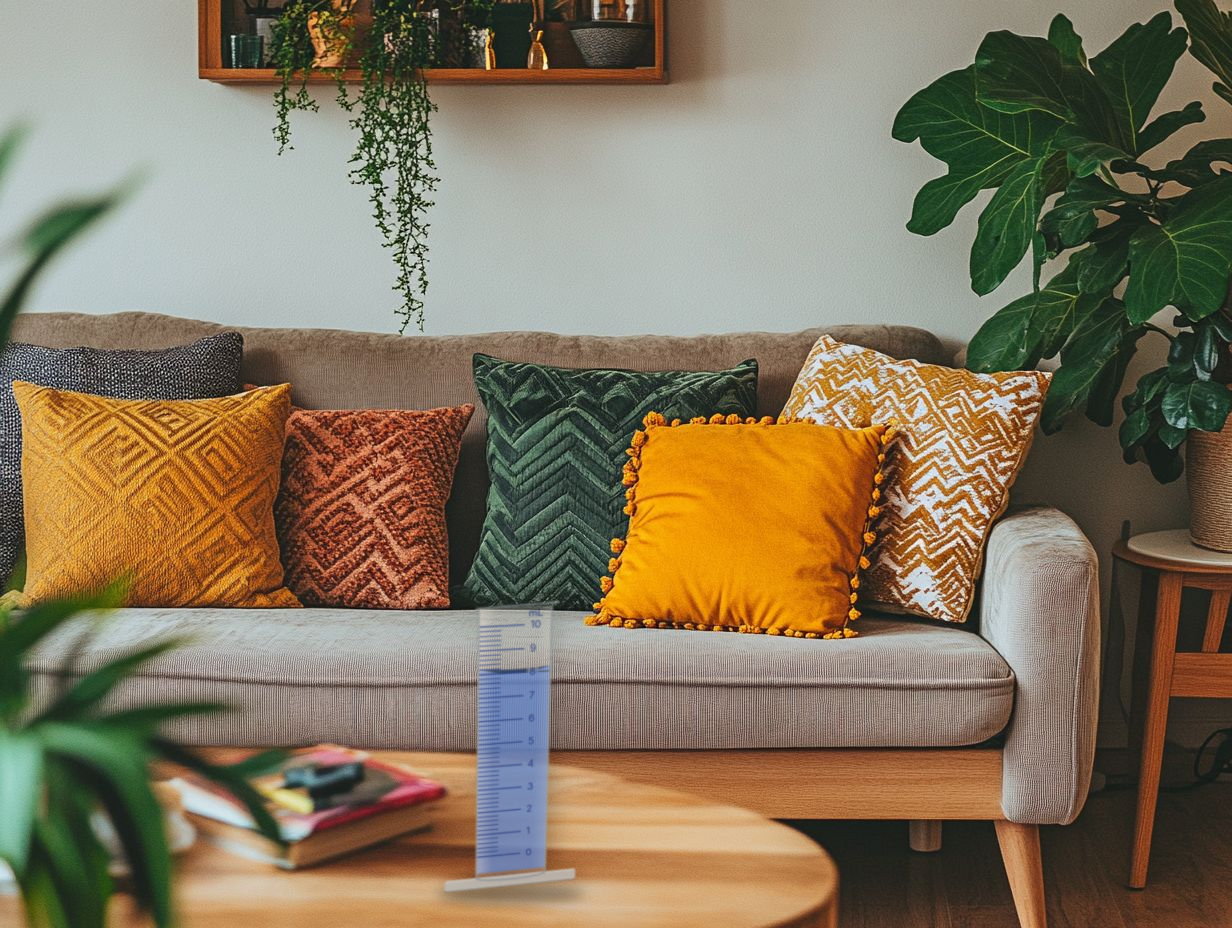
8 mL
